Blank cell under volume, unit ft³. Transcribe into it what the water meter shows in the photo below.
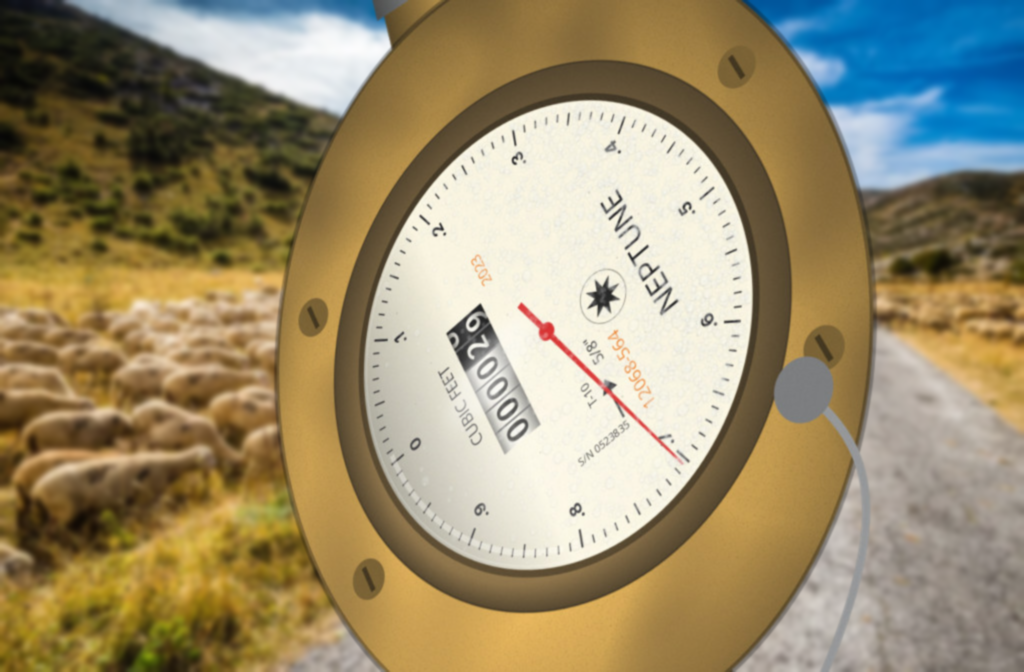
28.70 ft³
